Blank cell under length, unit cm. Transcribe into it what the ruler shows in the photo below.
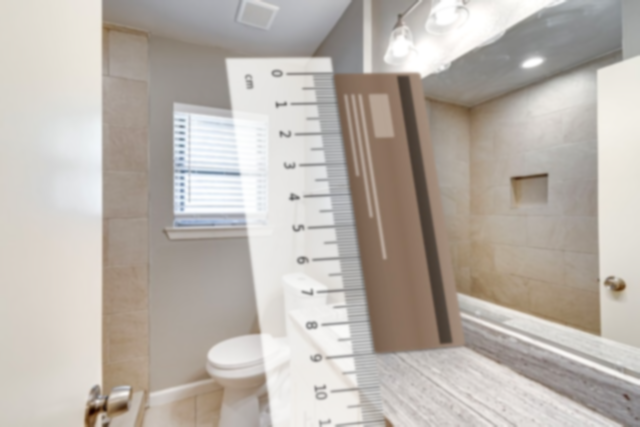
9 cm
